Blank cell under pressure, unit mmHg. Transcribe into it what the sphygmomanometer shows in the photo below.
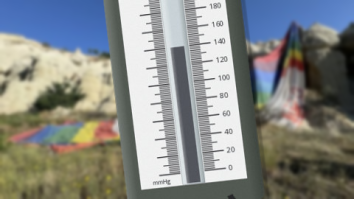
140 mmHg
